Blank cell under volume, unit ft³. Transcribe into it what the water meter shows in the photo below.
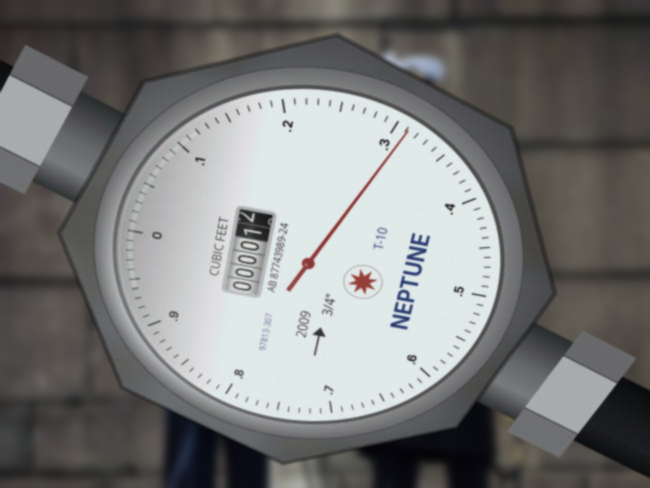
12.31 ft³
